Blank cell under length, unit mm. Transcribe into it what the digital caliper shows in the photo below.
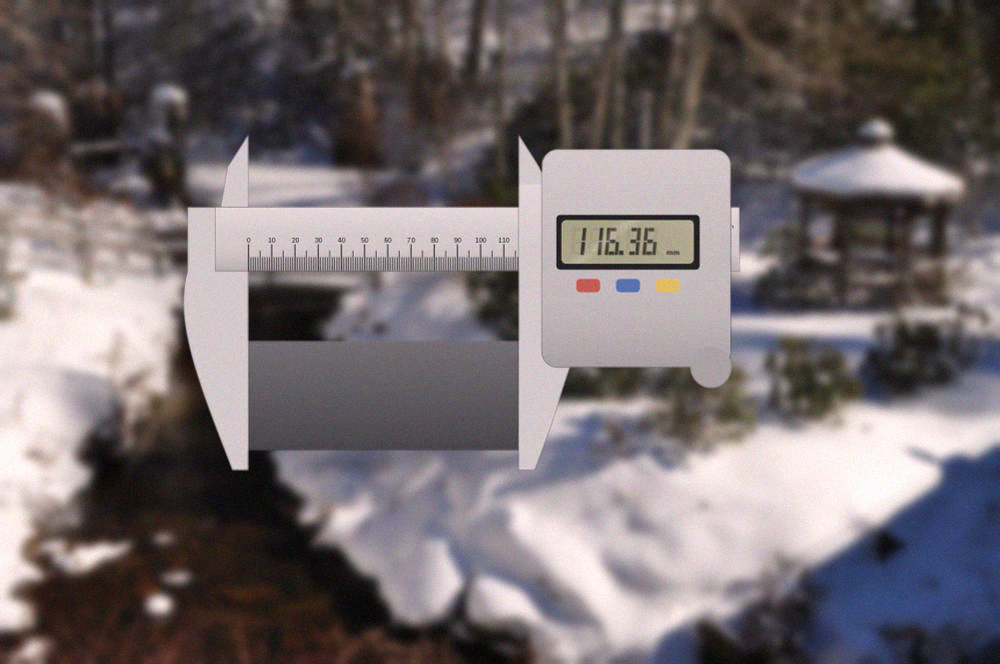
116.36 mm
